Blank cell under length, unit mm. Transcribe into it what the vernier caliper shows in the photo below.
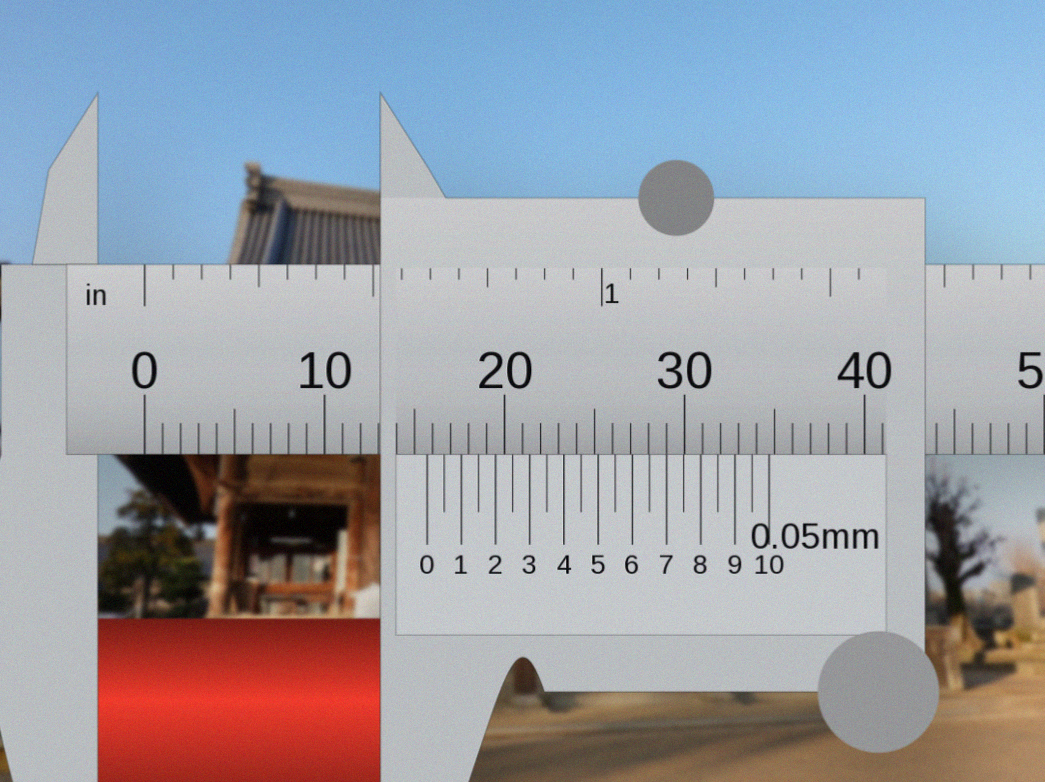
15.7 mm
